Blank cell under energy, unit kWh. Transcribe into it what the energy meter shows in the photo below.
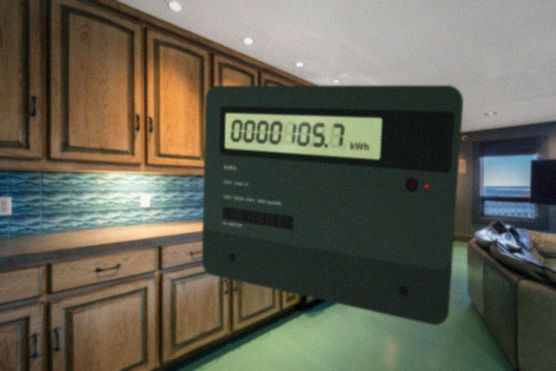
105.7 kWh
